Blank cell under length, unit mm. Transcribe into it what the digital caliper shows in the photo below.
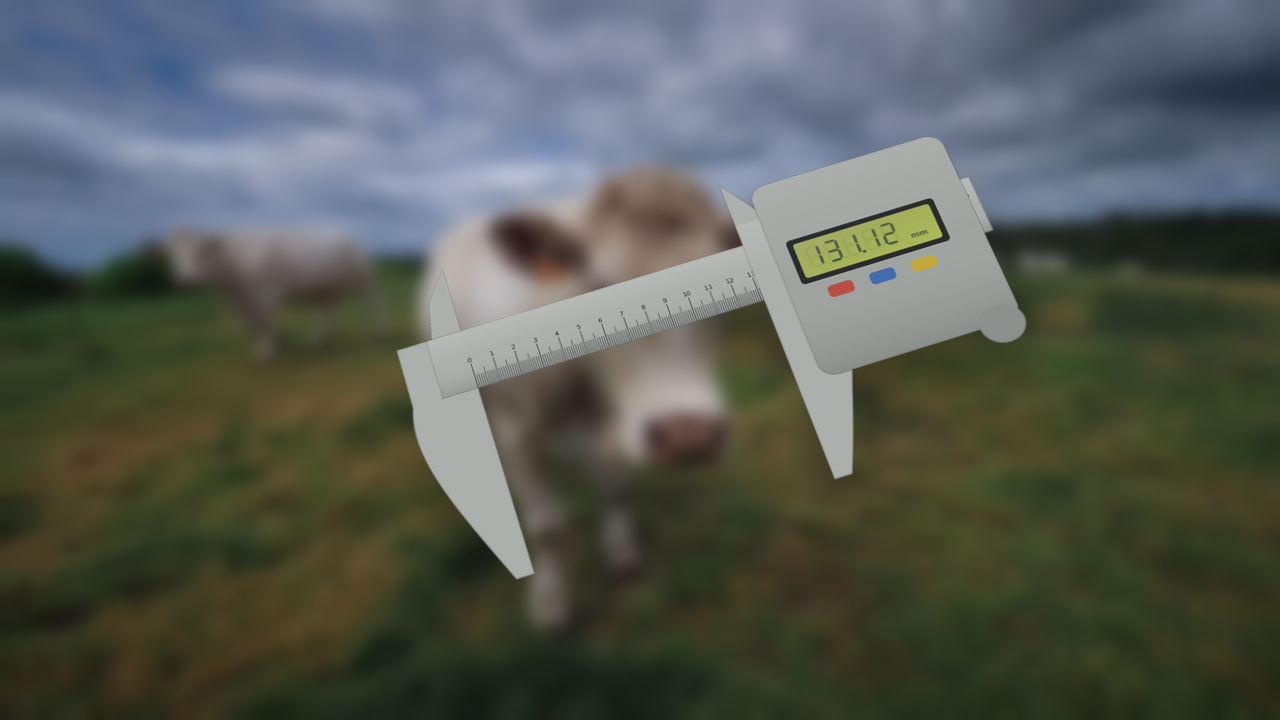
131.12 mm
